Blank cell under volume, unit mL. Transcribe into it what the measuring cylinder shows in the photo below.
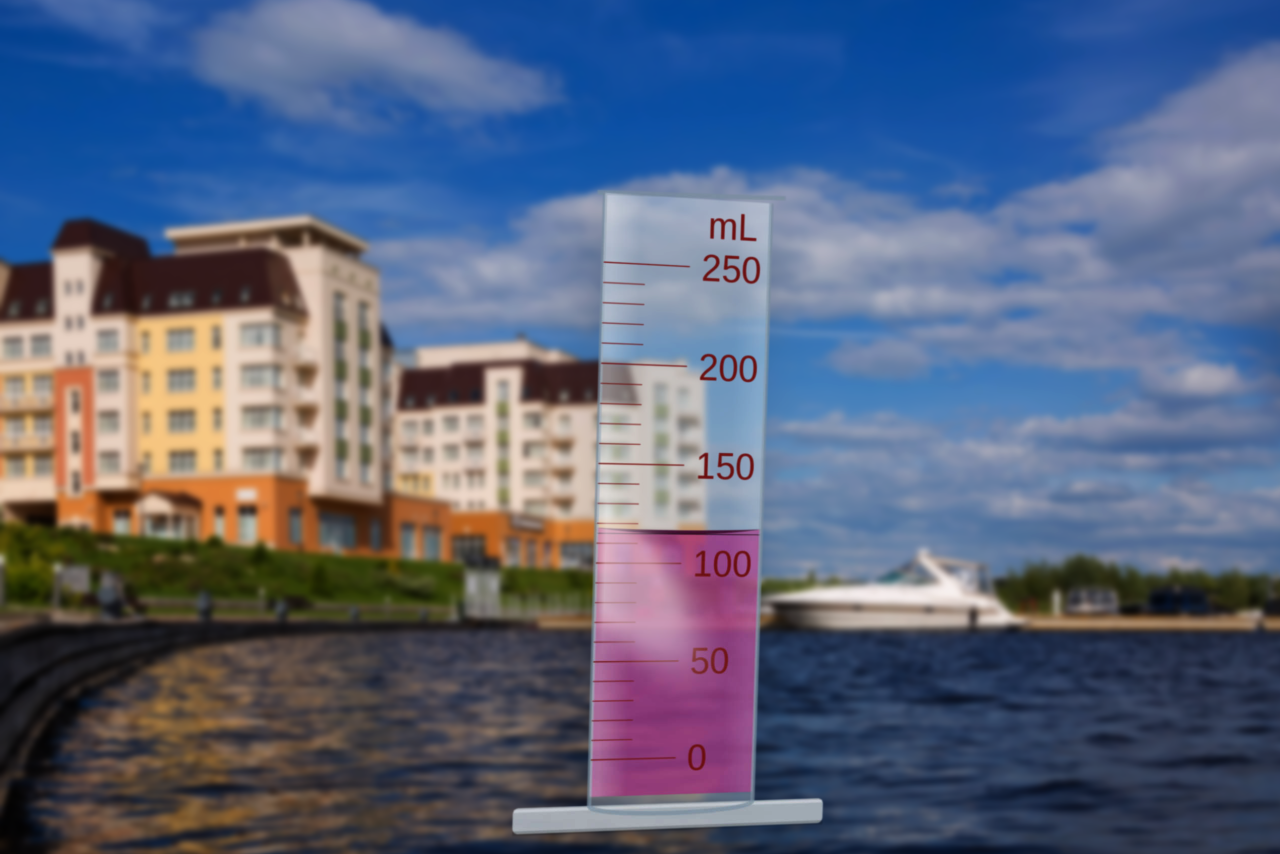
115 mL
